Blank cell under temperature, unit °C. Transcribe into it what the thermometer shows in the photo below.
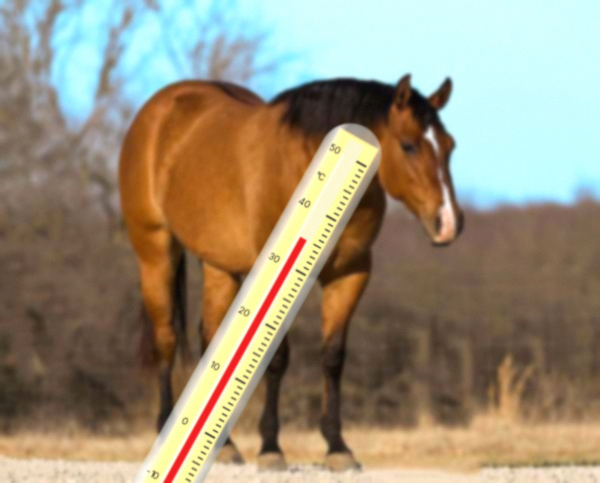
35 °C
